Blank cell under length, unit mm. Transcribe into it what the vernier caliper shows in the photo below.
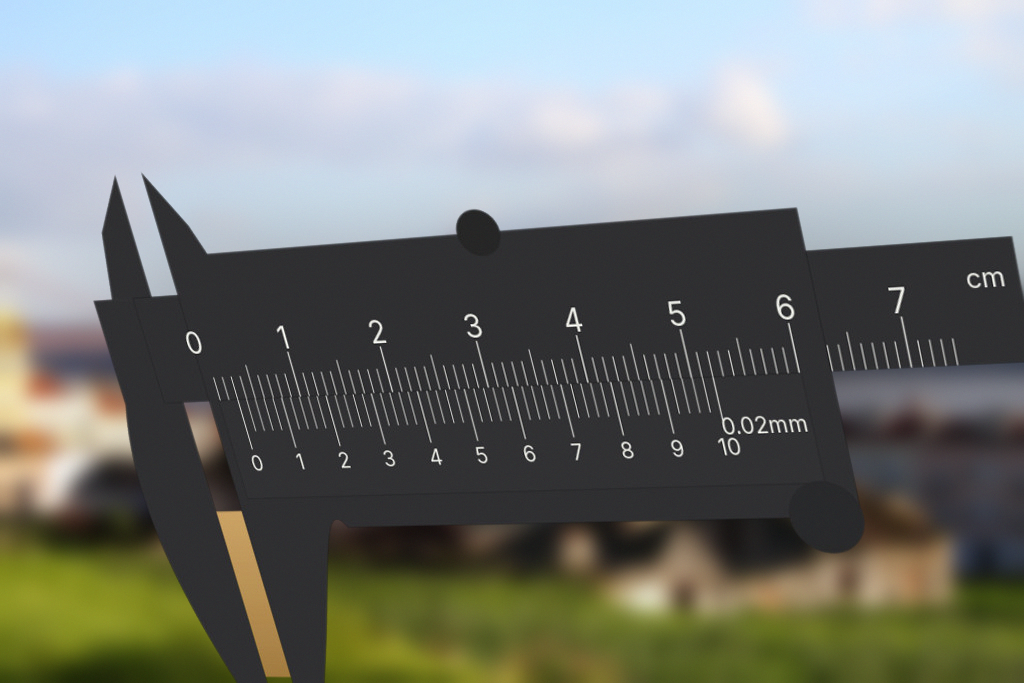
3.0 mm
